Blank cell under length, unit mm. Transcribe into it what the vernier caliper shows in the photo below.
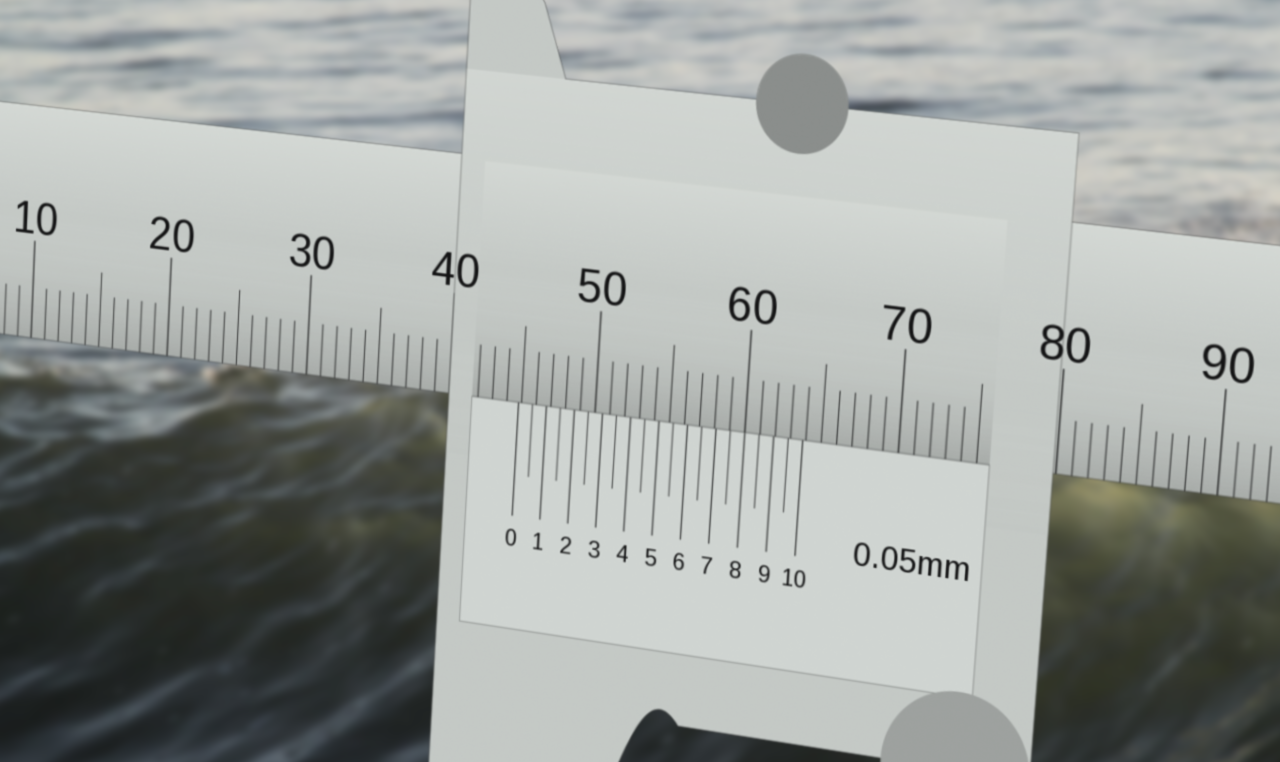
44.8 mm
